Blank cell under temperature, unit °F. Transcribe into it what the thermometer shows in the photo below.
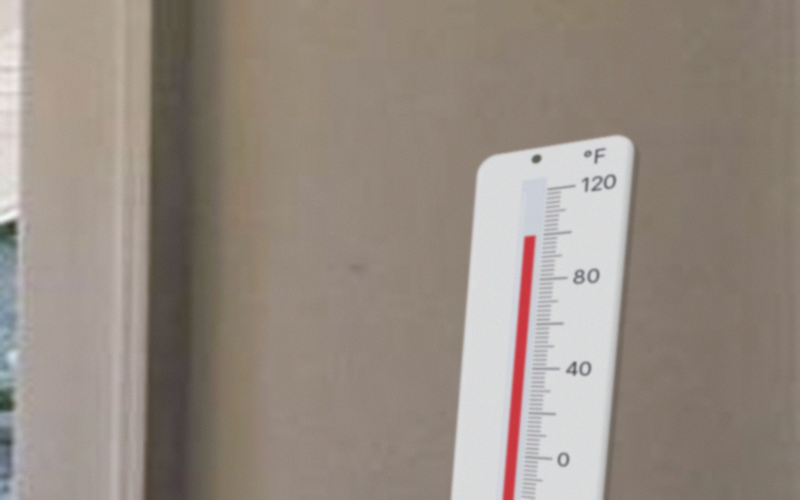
100 °F
